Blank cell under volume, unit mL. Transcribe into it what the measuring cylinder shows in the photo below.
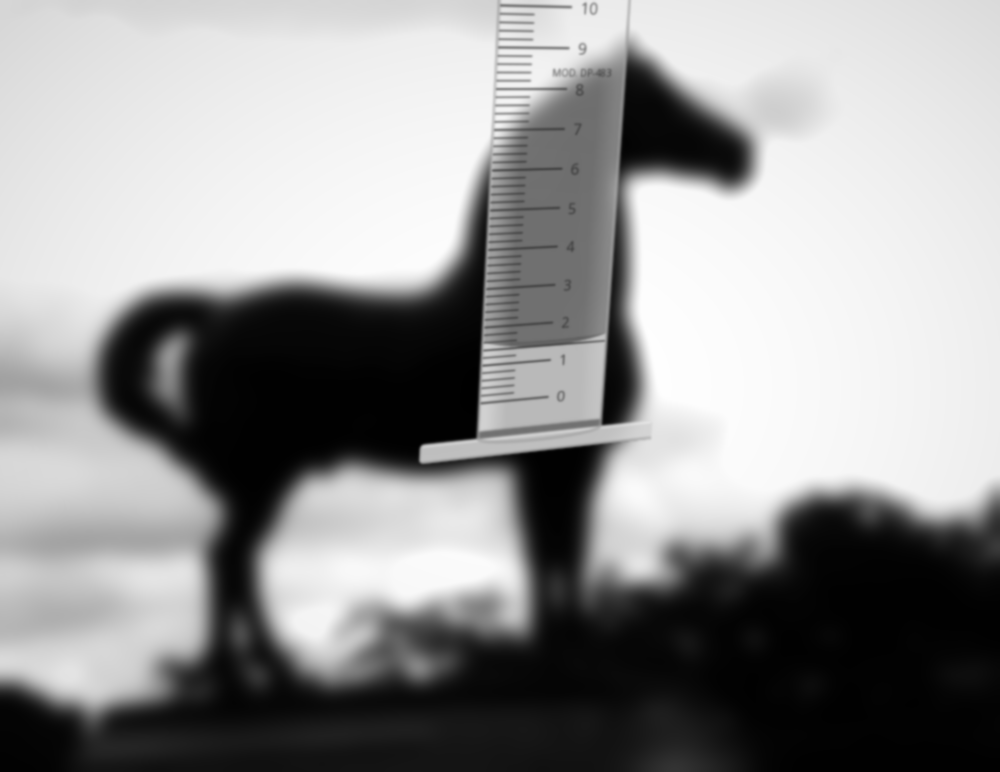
1.4 mL
